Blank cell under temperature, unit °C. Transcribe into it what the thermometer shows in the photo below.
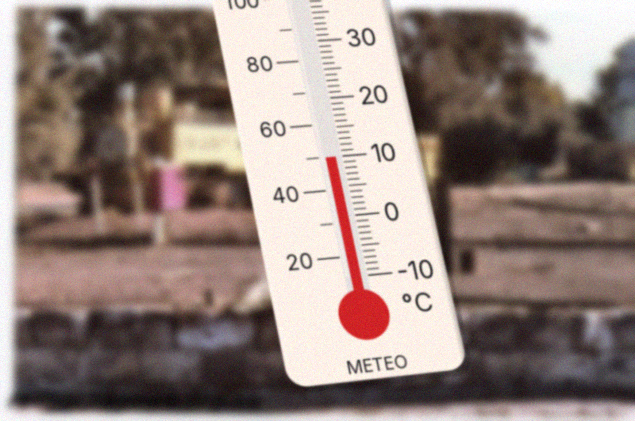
10 °C
